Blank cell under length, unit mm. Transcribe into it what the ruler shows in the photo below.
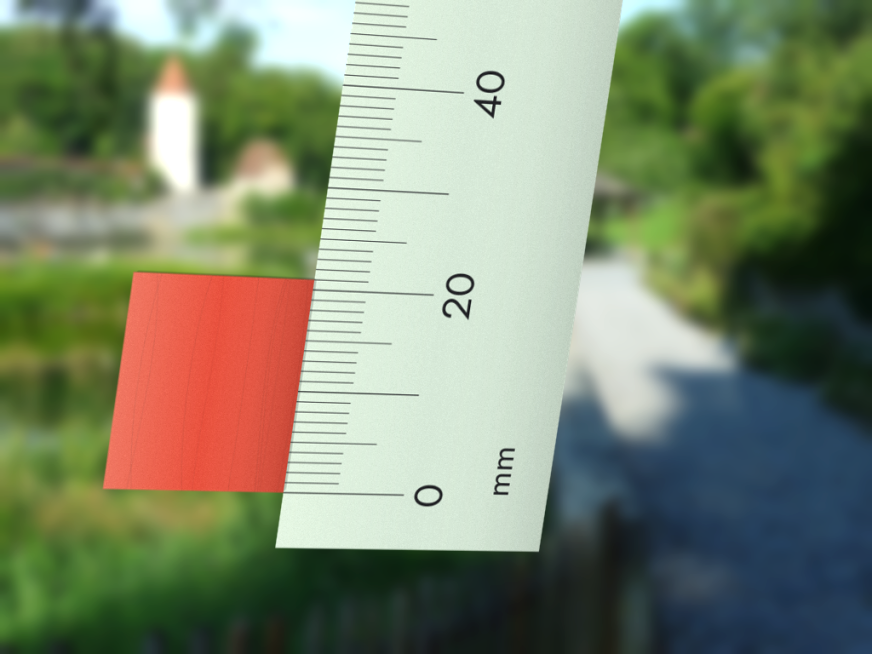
21 mm
